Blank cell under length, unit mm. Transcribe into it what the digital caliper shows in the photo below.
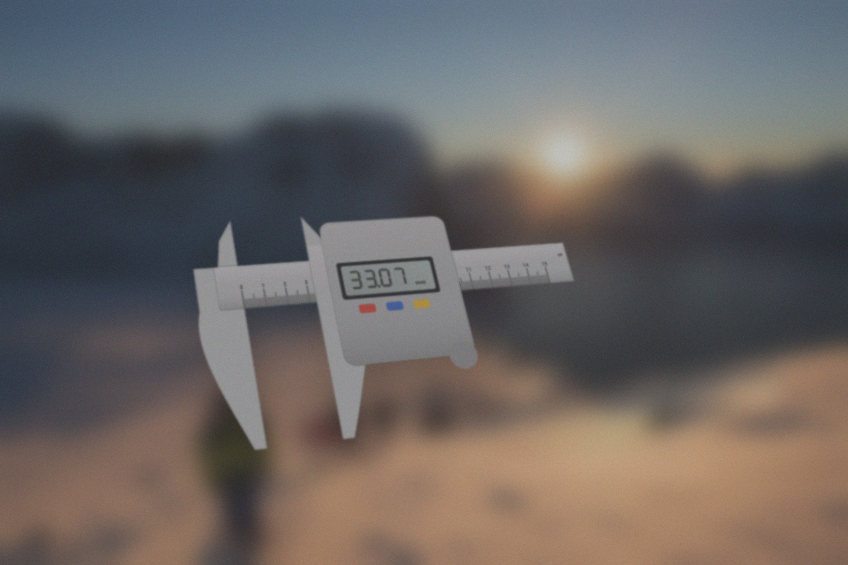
33.07 mm
